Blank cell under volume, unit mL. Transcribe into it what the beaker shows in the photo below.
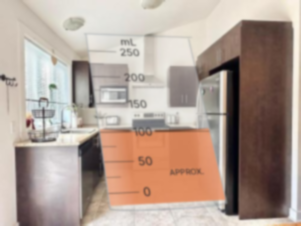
100 mL
